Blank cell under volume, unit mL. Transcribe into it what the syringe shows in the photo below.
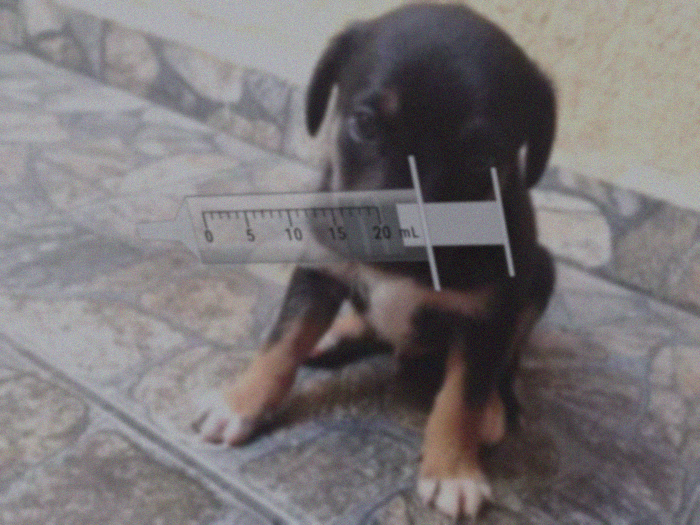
16 mL
